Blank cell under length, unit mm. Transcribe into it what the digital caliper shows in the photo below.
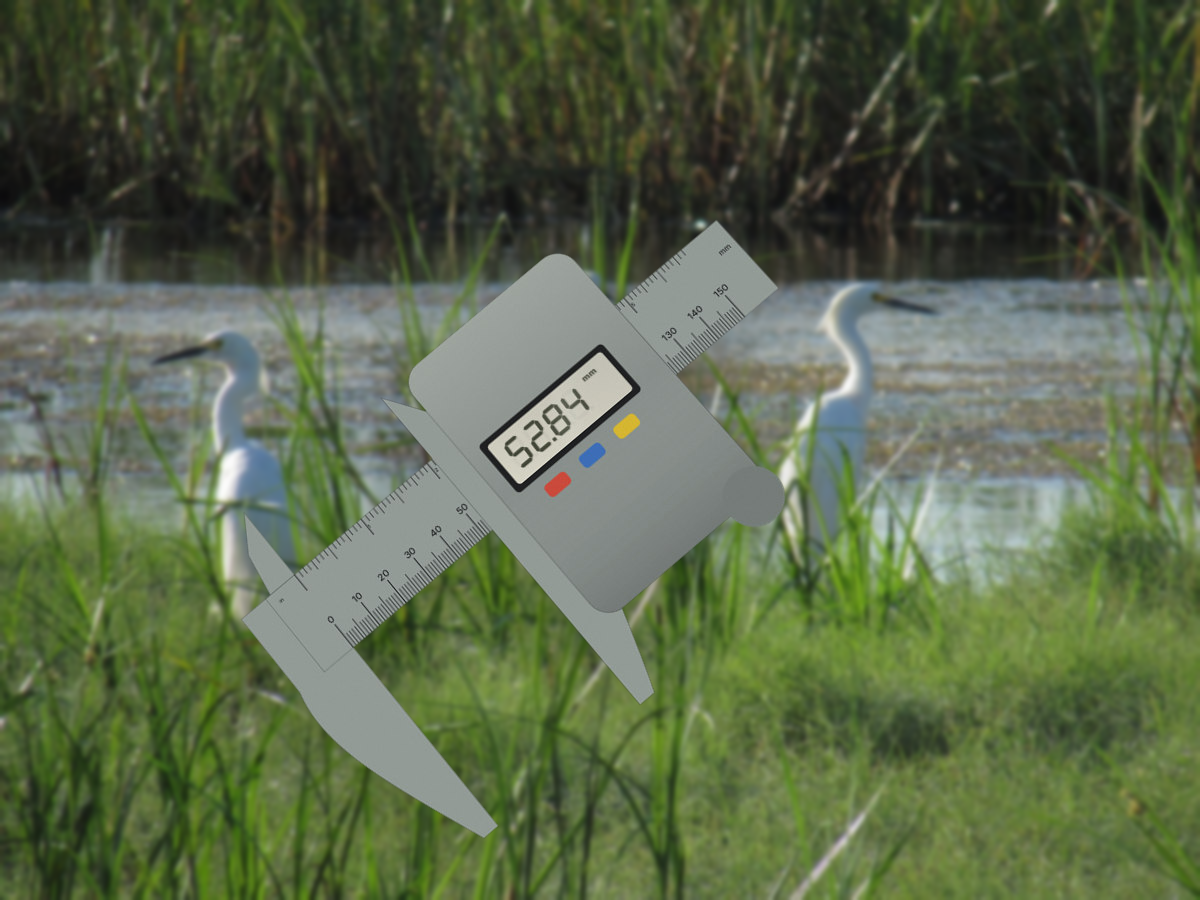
52.84 mm
